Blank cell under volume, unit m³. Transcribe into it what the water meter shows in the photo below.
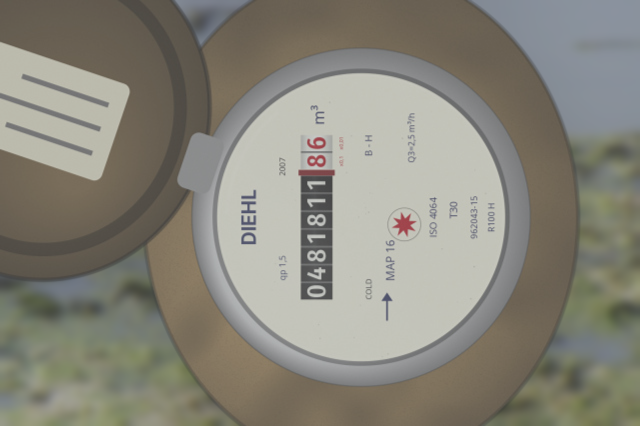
481811.86 m³
